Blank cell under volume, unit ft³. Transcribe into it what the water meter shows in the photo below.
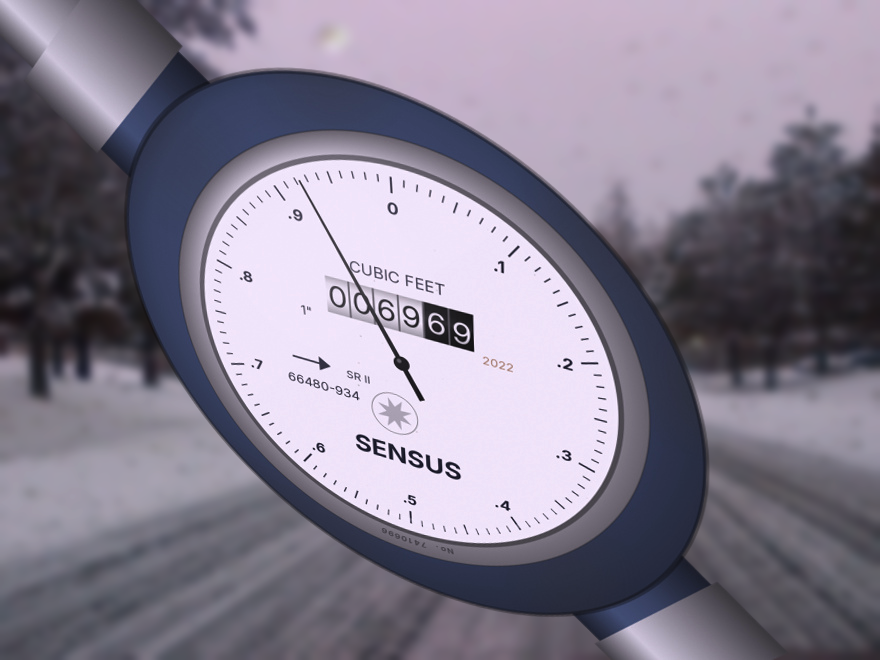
6968.92 ft³
